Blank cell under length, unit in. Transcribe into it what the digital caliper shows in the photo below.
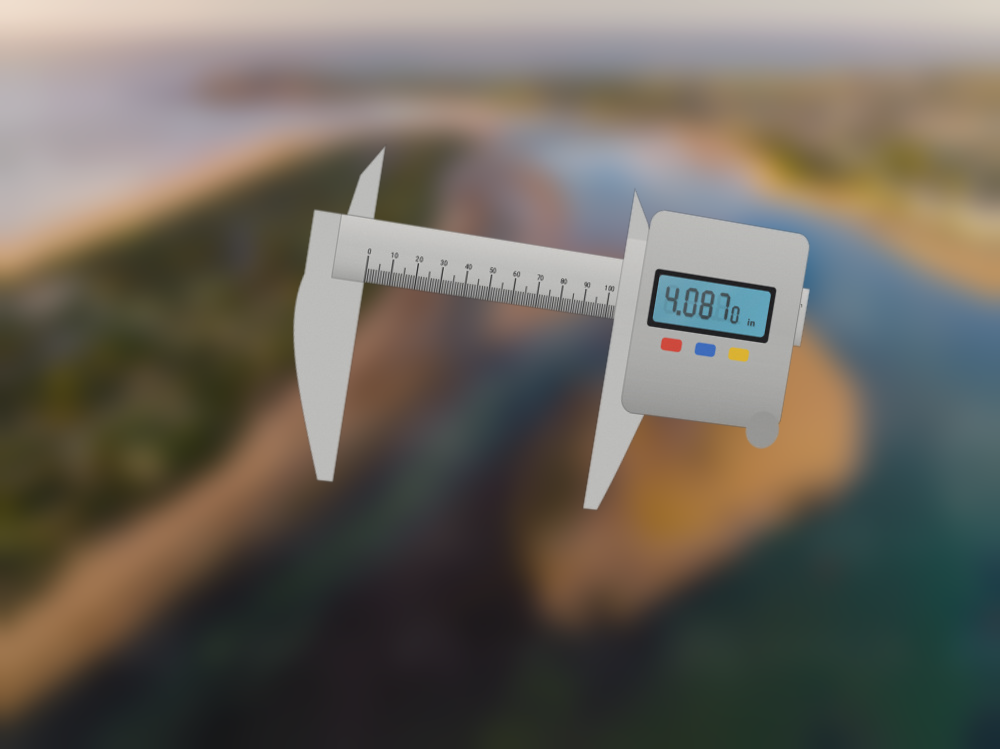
4.0870 in
